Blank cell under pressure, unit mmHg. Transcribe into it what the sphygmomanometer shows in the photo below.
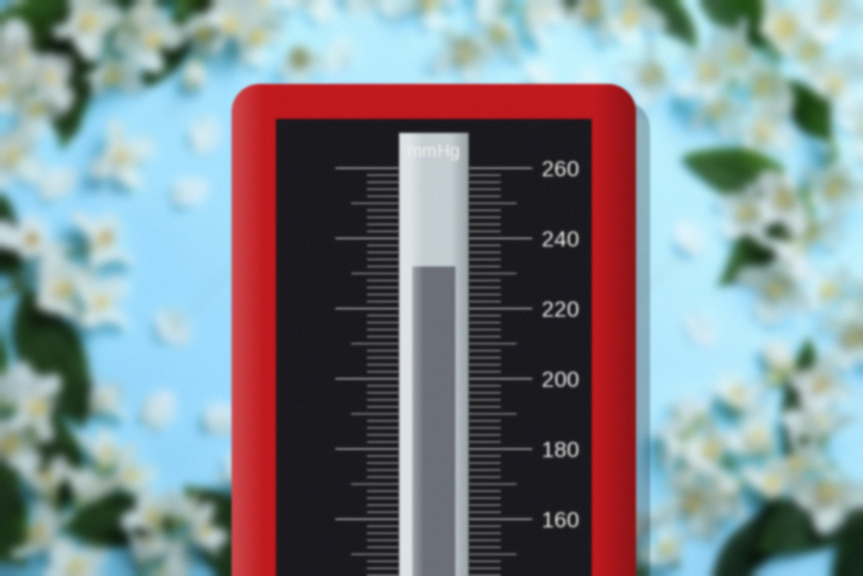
232 mmHg
